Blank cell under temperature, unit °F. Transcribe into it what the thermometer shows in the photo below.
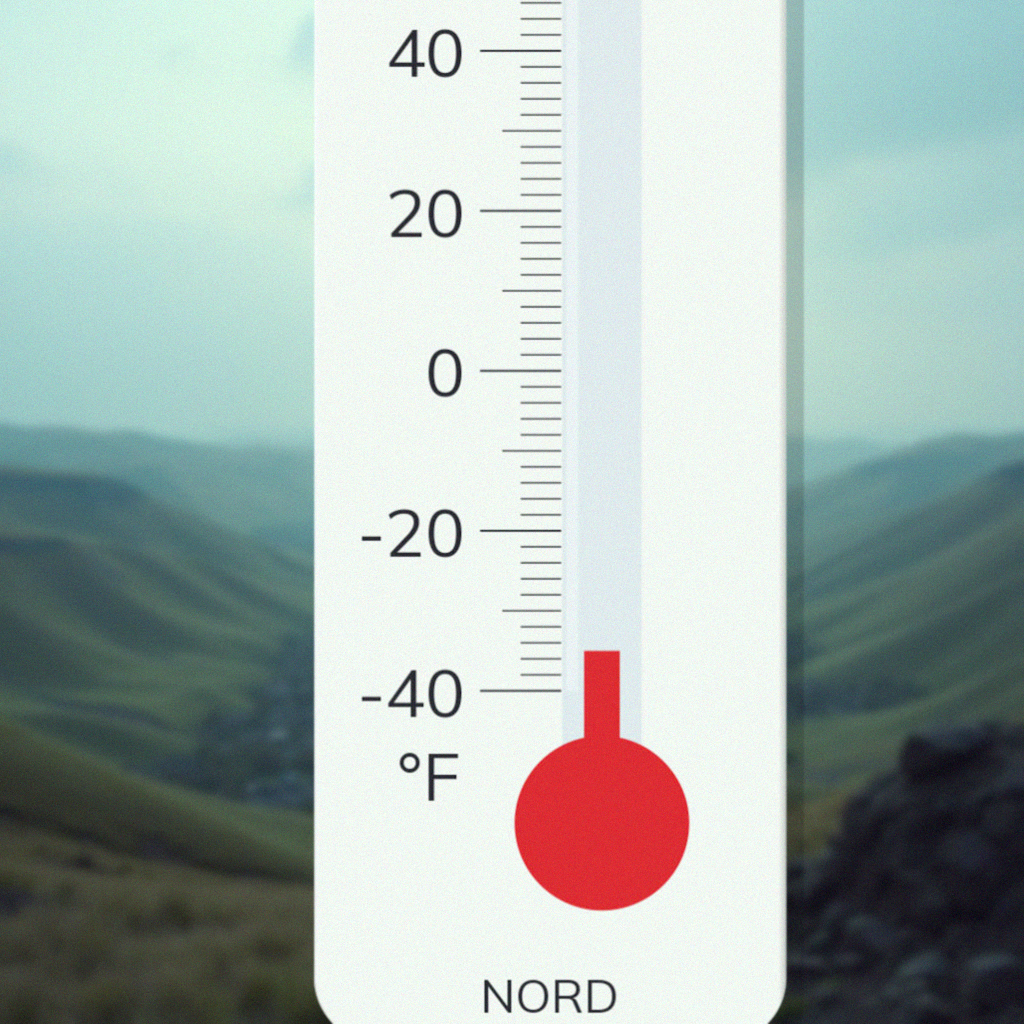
-35 °F
